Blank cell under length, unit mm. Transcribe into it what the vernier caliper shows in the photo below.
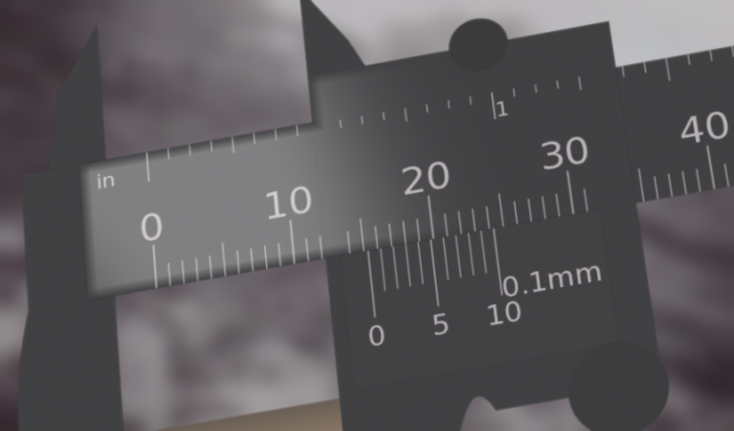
15.3 mm
